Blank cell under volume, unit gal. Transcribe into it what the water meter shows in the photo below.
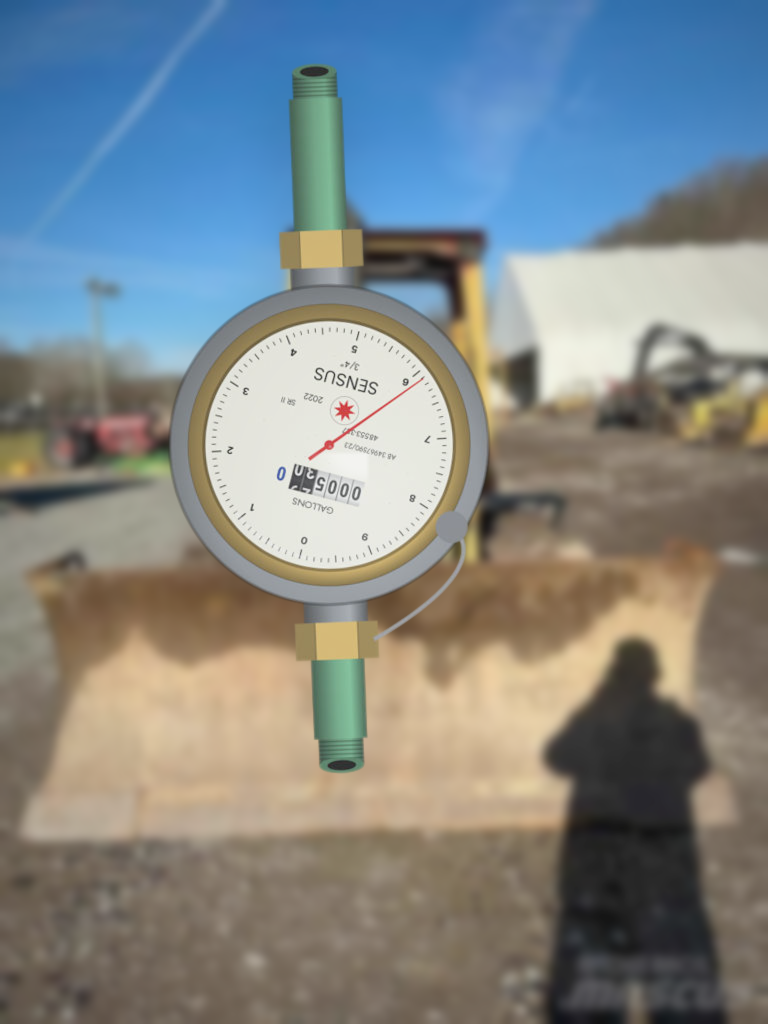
5296.1 gal
